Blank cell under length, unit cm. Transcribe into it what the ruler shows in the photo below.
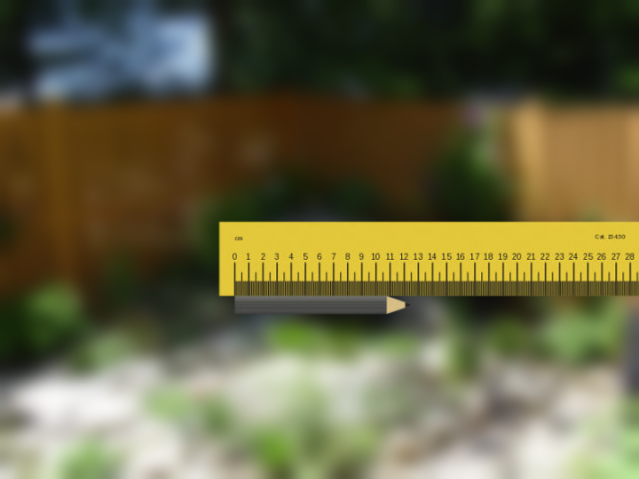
12.5 cm
